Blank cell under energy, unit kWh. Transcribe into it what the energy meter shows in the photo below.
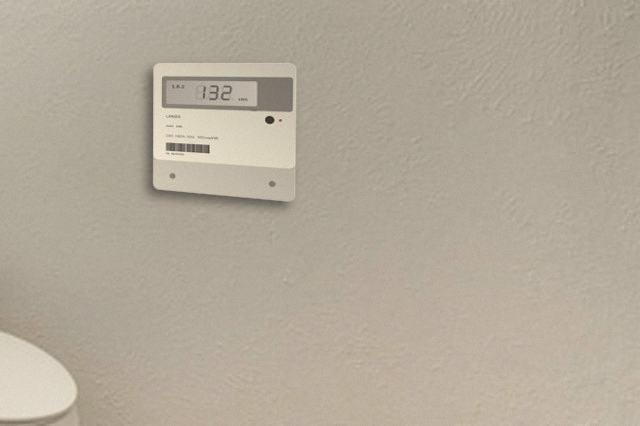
132 kWh
